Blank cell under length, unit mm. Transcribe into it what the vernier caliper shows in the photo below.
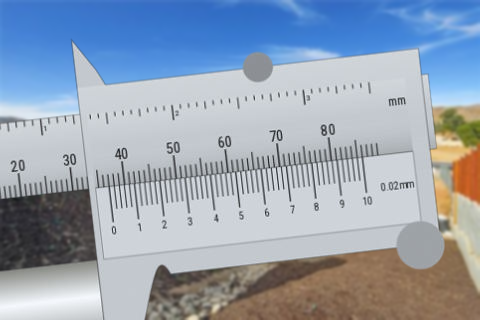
37.0 mm
